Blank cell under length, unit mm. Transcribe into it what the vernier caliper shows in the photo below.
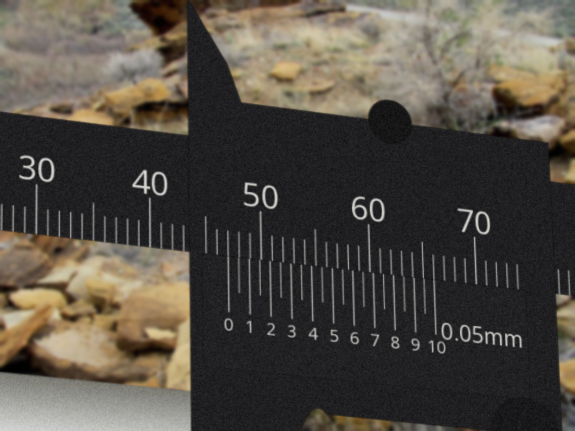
47.0 mm
